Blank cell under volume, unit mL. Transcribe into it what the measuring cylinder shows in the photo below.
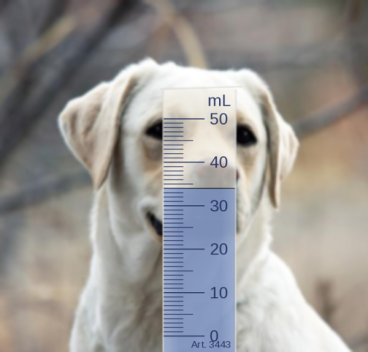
34 mL
